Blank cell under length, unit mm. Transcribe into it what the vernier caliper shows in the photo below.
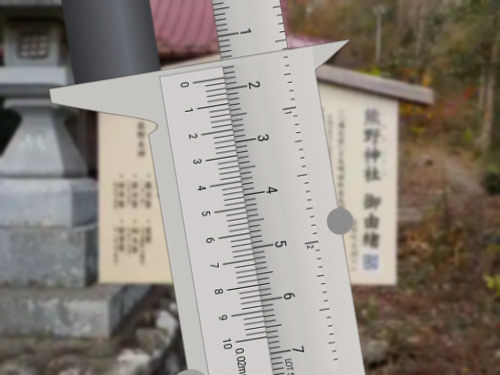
17.8 mm
